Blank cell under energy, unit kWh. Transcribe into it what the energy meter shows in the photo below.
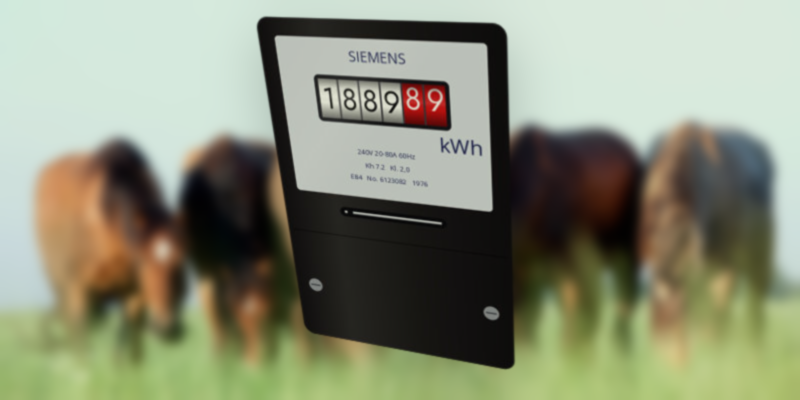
1889.89 kWh
